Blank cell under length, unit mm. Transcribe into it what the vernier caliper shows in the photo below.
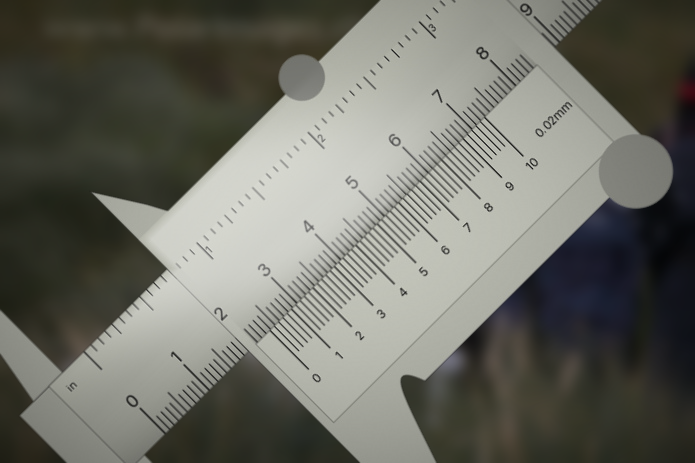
23.8 mm
